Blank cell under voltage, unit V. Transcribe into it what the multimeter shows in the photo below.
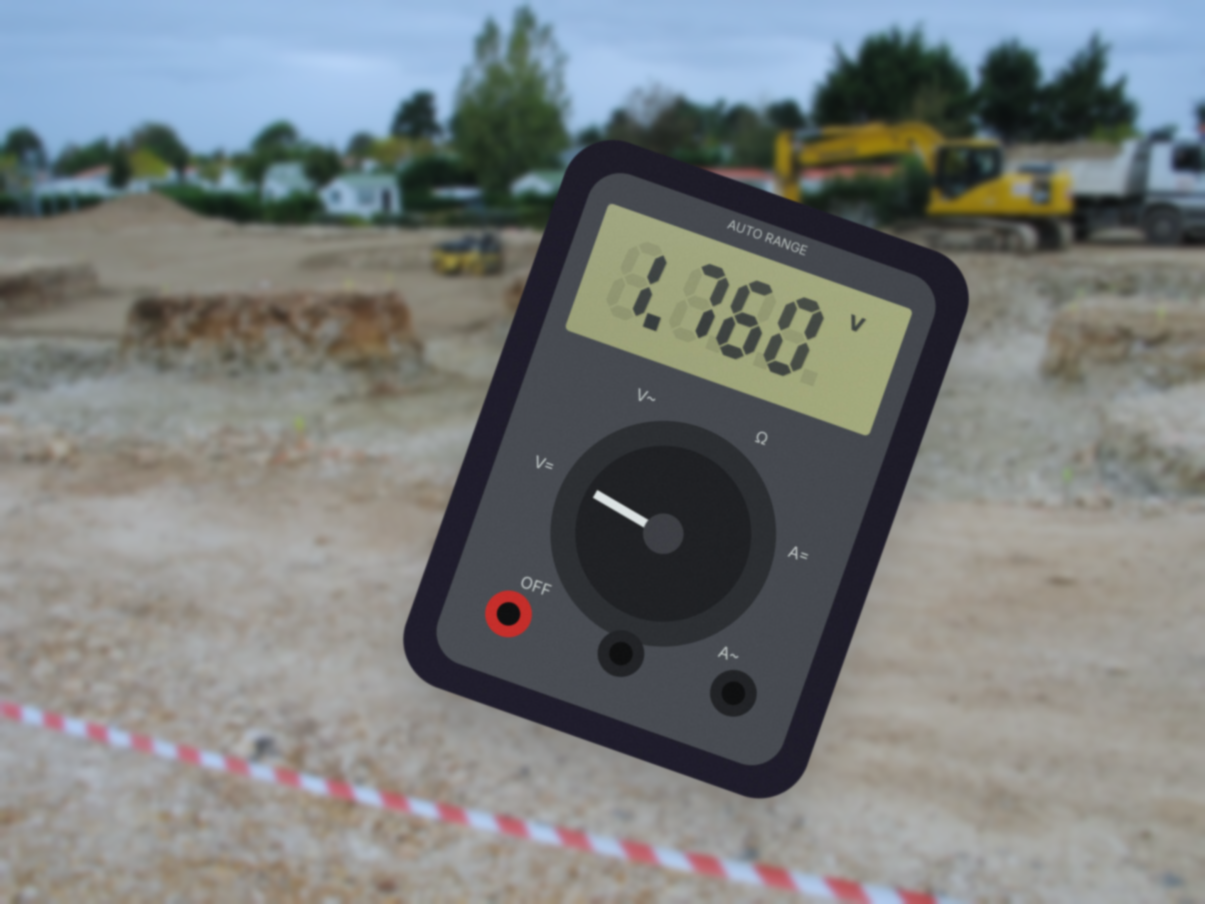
1.760 V
